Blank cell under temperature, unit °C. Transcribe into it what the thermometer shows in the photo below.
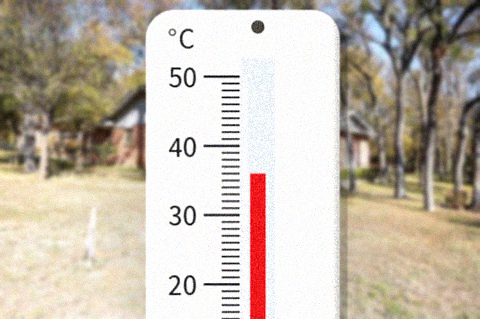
36 °C
